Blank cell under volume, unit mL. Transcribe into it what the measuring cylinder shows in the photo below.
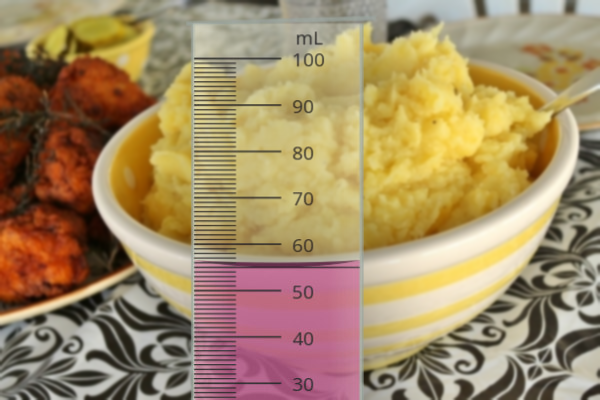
55 mL
